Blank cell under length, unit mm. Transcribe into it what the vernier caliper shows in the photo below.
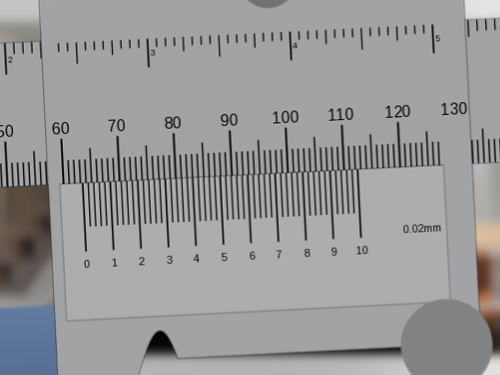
63.4 mm
